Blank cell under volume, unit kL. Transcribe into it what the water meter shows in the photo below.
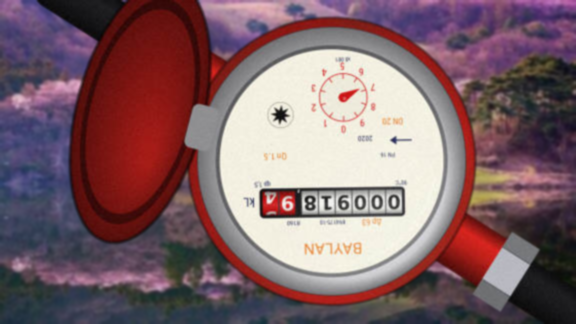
918.936 kL
